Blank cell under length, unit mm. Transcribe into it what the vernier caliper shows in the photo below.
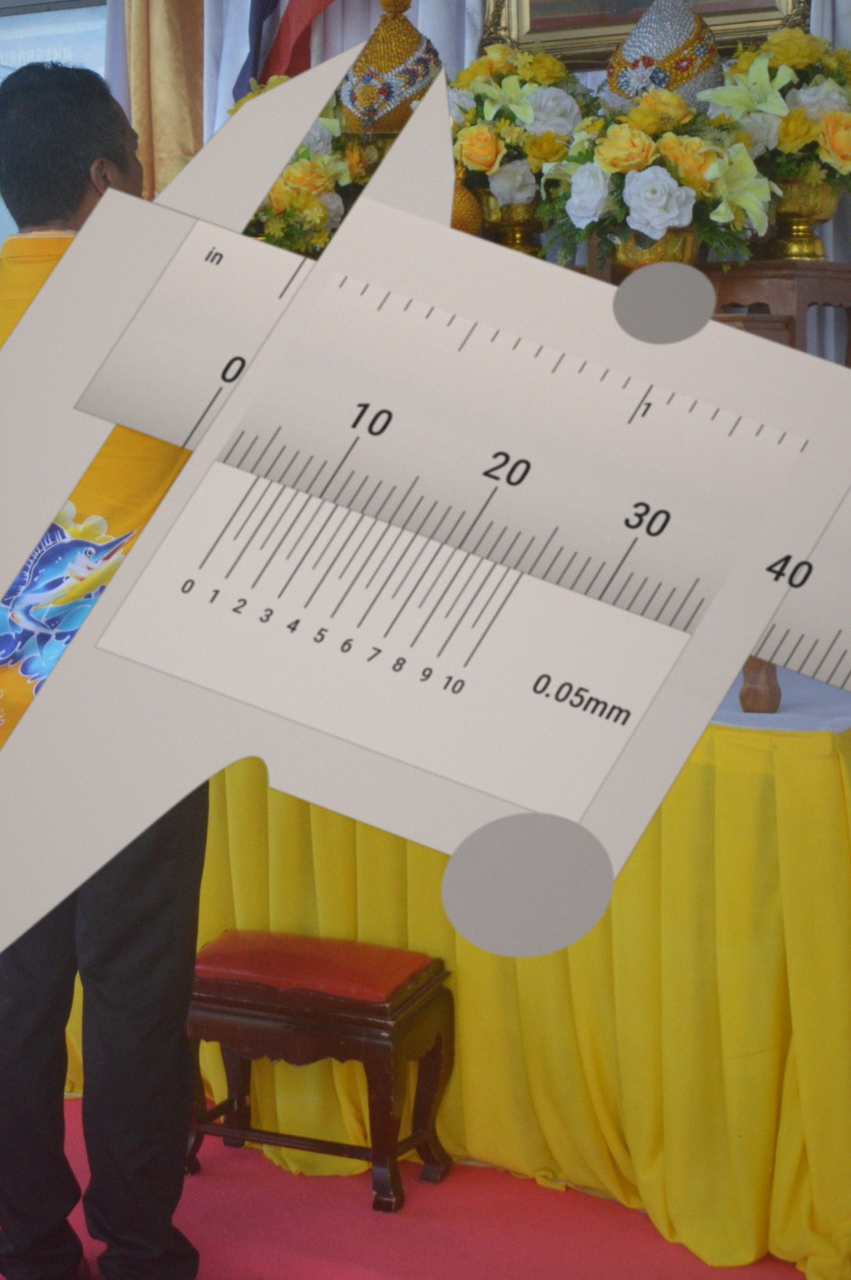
5.6 mm
